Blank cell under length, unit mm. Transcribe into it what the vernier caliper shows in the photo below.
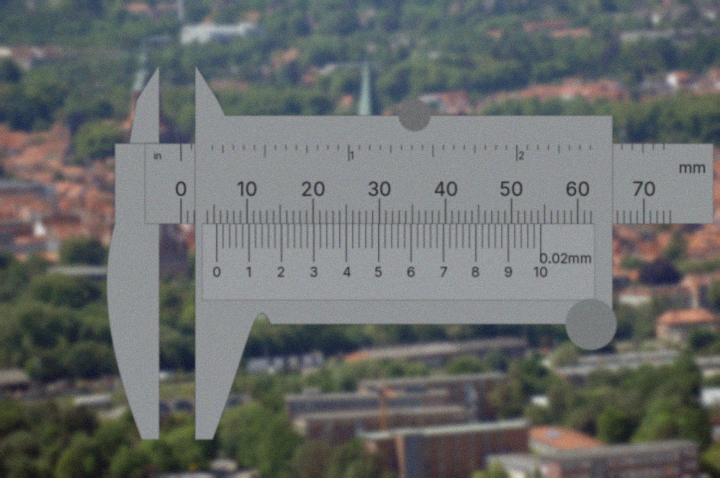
5.4 mm
